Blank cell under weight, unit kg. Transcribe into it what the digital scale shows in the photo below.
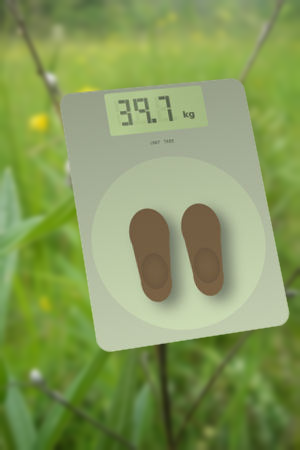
39.7 kg
